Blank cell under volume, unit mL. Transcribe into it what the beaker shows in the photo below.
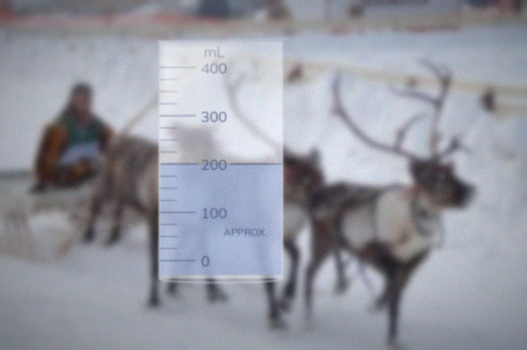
200 mL
